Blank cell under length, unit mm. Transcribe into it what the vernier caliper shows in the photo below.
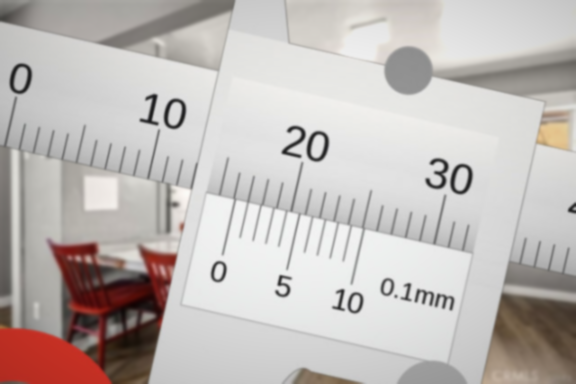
16.1 mm
